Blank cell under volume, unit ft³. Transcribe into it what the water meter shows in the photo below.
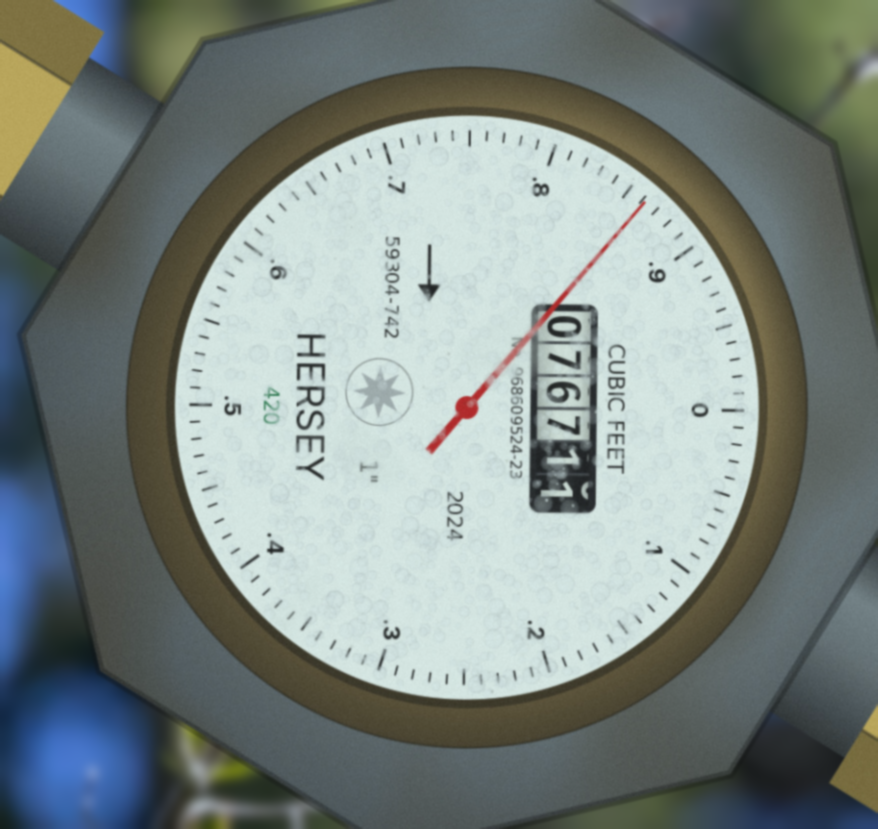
76710.86 ft³
